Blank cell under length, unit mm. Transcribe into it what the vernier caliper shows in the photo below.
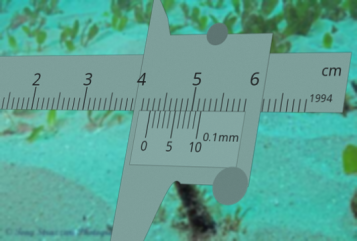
42.6 mm
